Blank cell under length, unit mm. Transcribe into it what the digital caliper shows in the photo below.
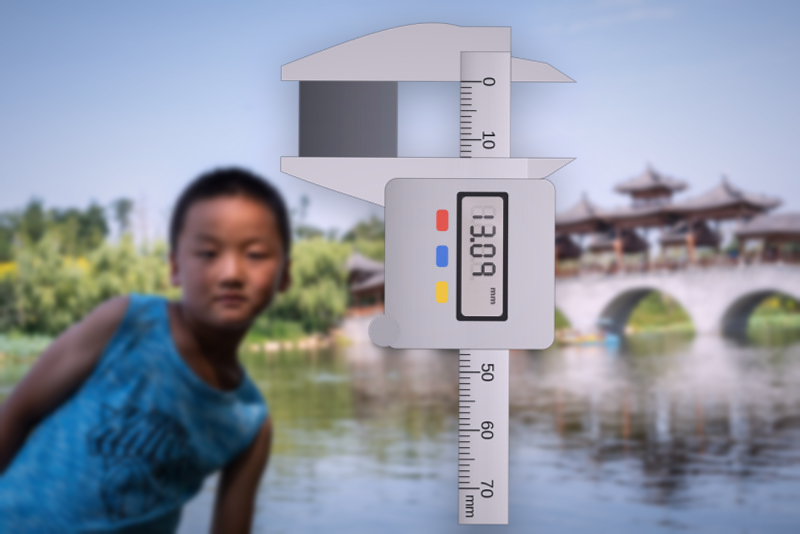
13.09 mm
